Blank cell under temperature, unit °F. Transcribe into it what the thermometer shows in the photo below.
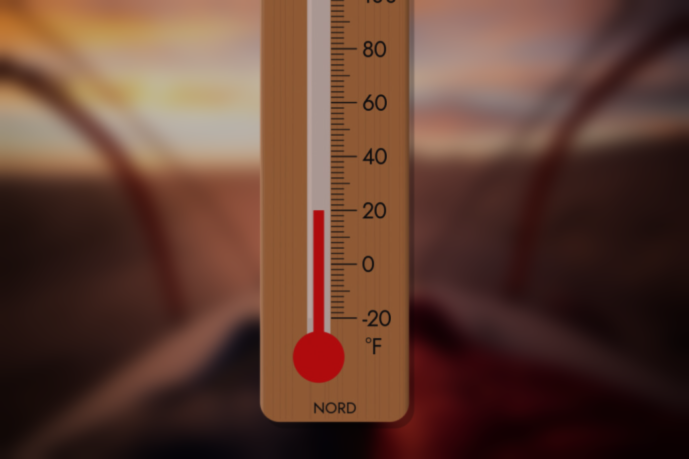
20 °F
